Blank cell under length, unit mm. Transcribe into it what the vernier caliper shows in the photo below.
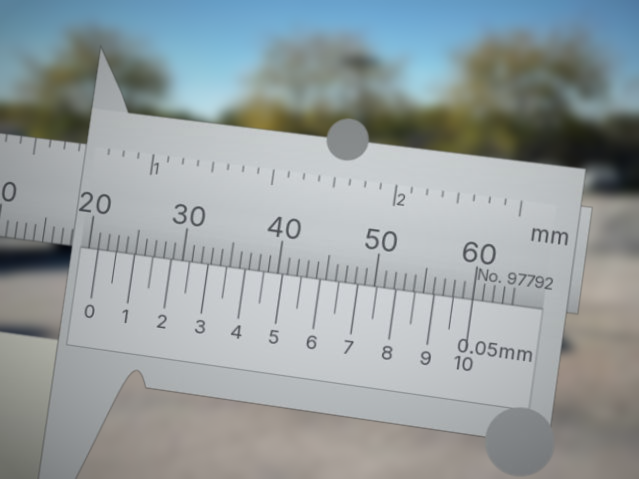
21.0 mm
